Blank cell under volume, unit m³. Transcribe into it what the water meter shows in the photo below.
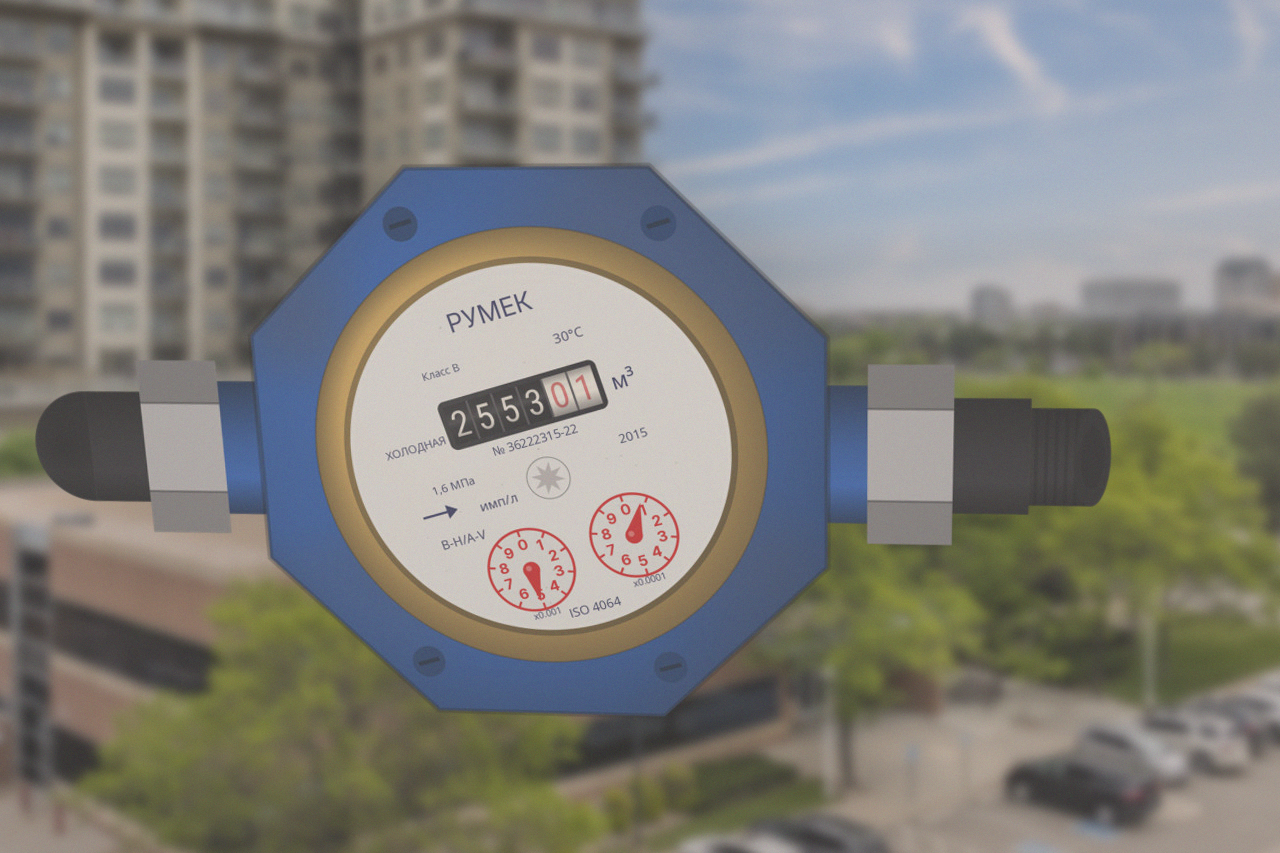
2553.0150 m³
